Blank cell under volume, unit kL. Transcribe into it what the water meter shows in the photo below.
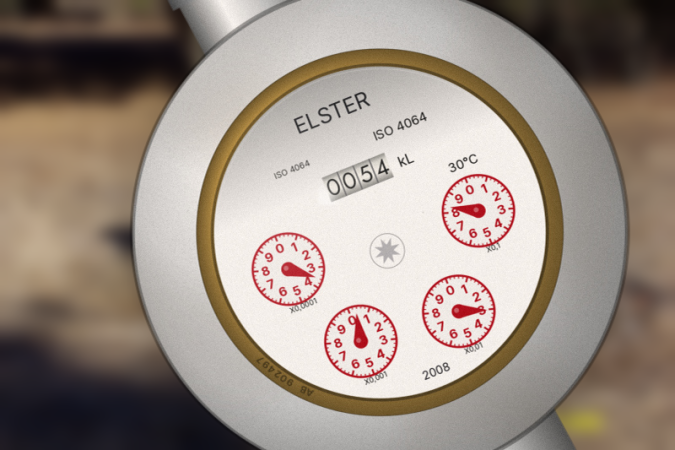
54.8303 kL
